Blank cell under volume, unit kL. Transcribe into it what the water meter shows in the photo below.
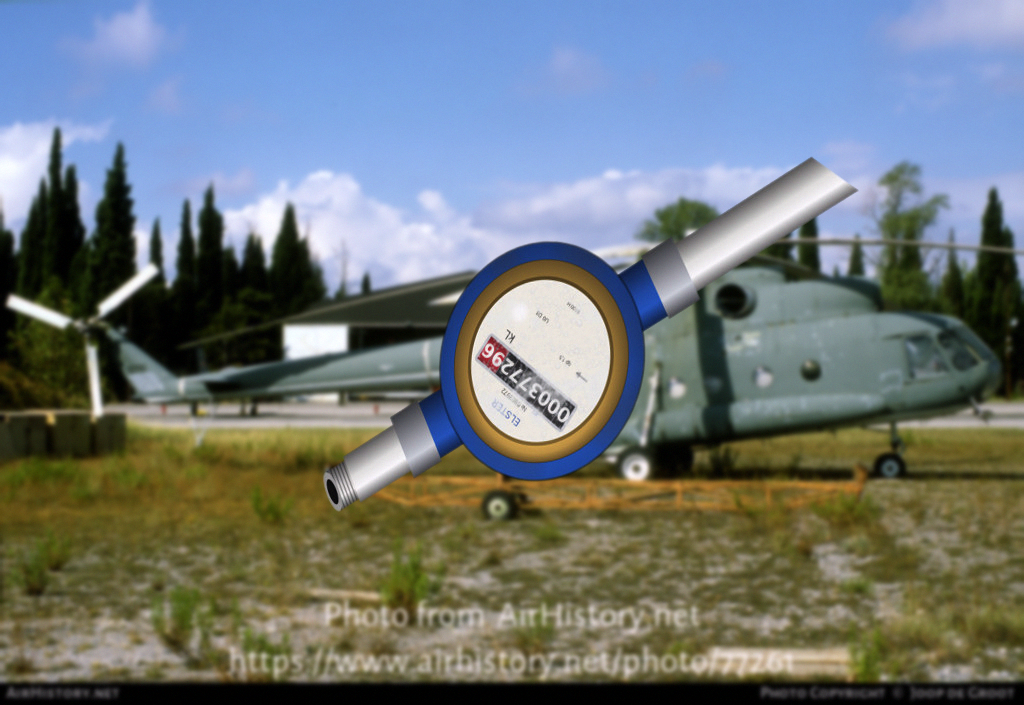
3772.96 kL
